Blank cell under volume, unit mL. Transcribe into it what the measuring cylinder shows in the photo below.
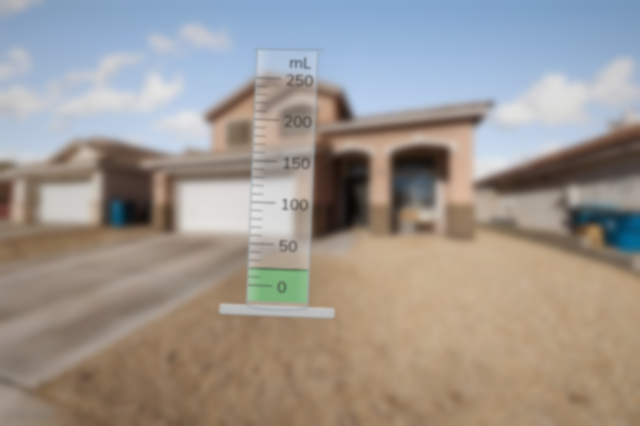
20 mL
